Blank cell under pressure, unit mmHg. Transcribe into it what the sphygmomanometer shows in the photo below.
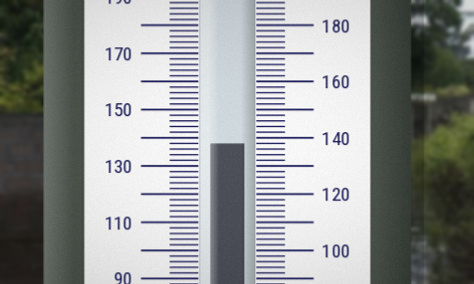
138 mmHg
